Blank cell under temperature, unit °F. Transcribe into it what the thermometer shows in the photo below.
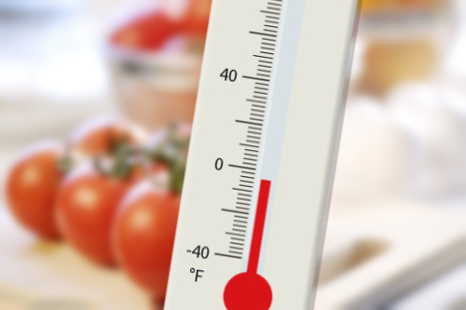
-4 °F
